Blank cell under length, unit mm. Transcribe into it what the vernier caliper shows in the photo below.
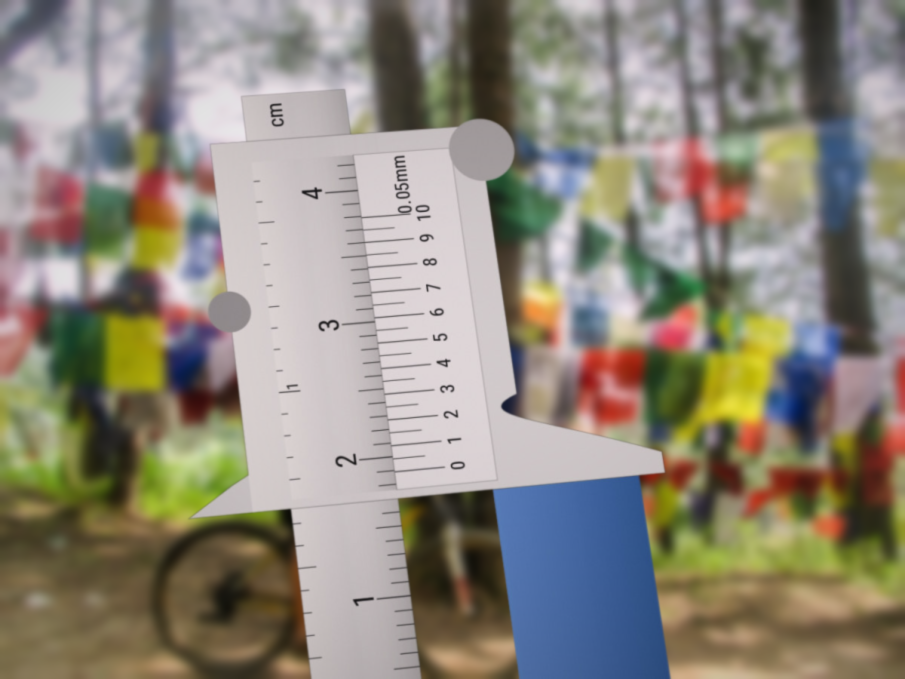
18.9 mm
